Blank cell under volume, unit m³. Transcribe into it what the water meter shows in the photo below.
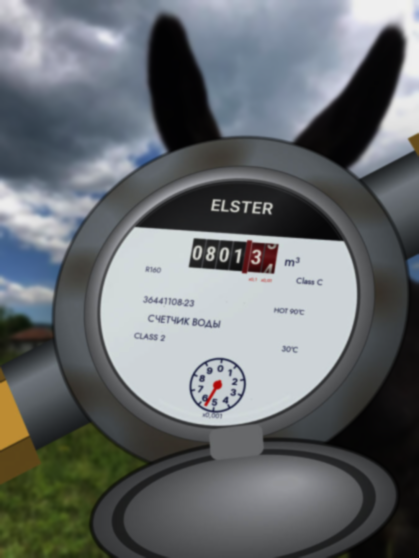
801.335 m³
